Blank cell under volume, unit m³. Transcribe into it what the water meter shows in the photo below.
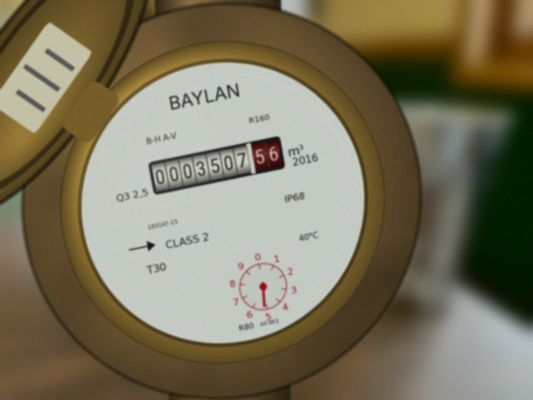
3507.565 m³
